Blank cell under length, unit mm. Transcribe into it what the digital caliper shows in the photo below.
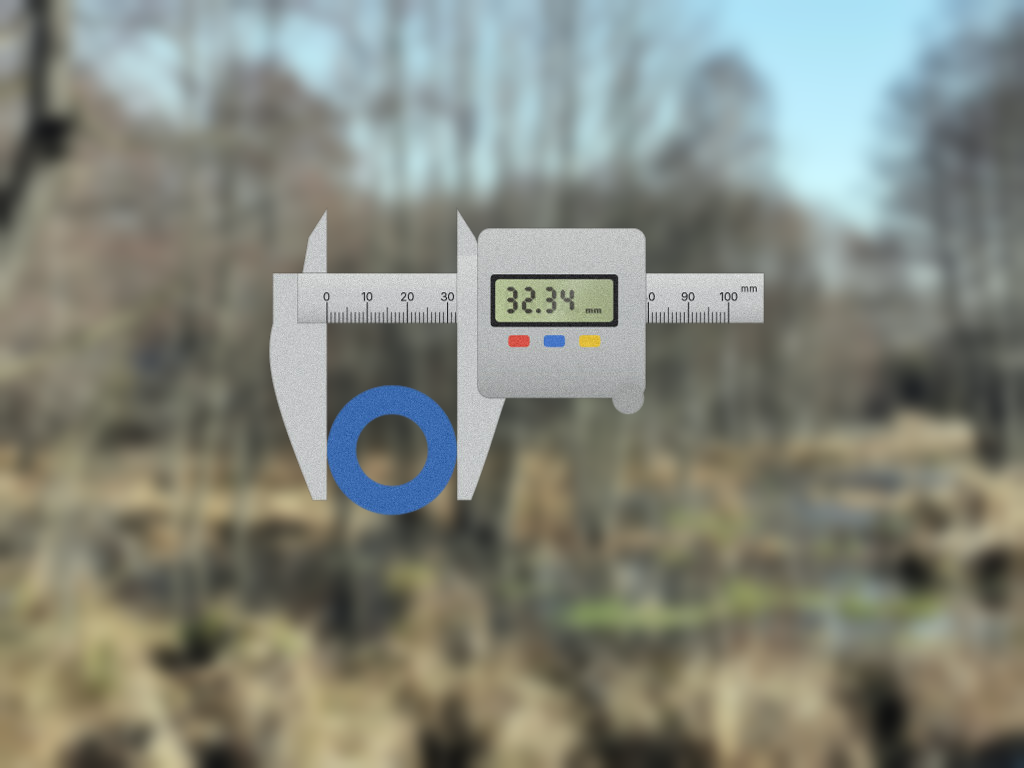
32.34 mm
